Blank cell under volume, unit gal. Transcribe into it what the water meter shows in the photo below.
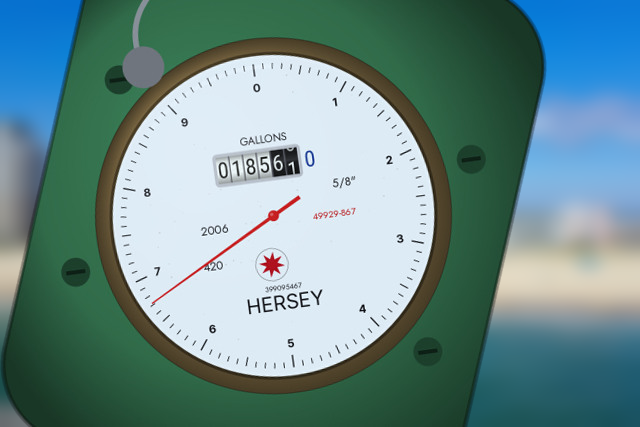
185606.7 gal
